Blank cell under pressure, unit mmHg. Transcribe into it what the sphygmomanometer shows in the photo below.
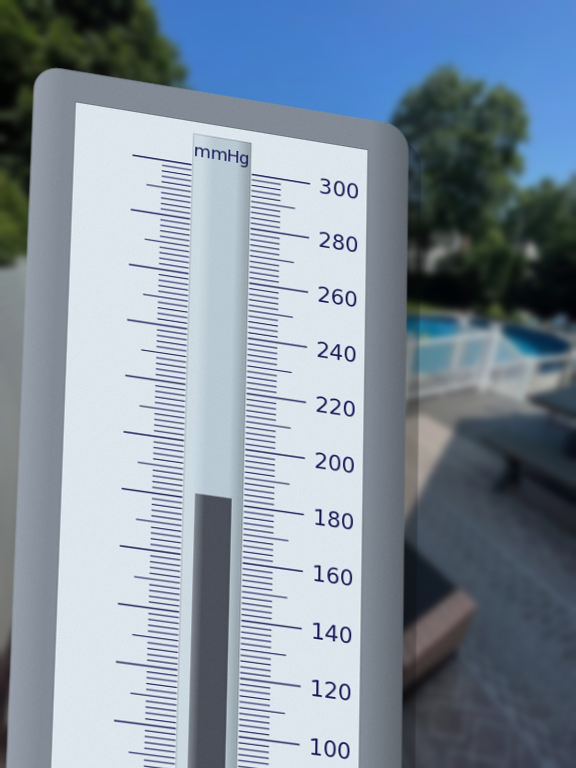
182 mmHg
